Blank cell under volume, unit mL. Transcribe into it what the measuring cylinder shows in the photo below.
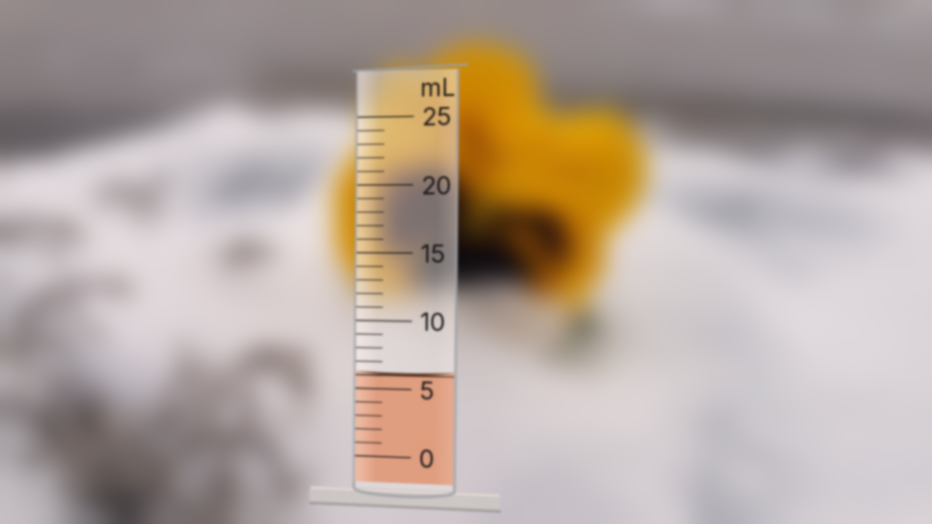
6 mL
